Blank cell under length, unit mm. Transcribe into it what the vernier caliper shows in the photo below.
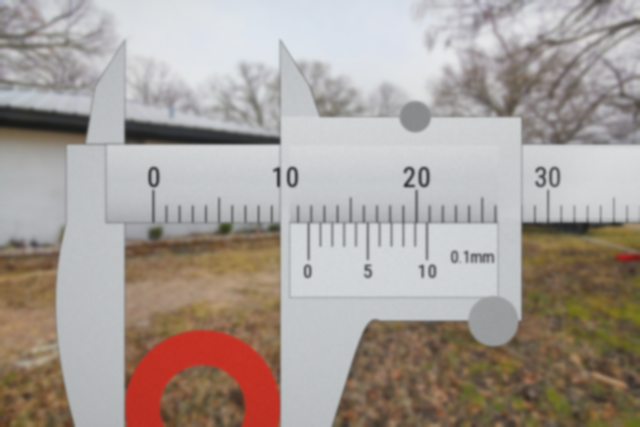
11.8 mm
